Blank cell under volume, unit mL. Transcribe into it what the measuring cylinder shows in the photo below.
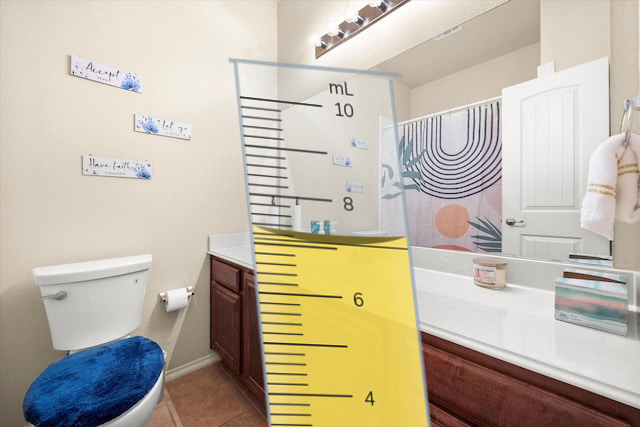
7.1 mL
